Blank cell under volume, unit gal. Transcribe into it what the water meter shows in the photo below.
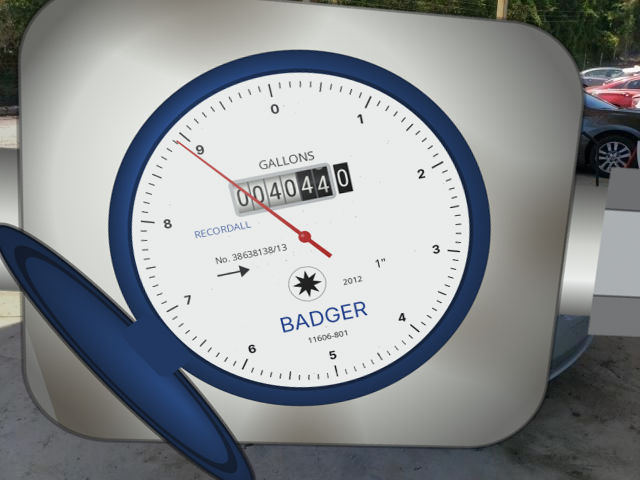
40438.9 gal
